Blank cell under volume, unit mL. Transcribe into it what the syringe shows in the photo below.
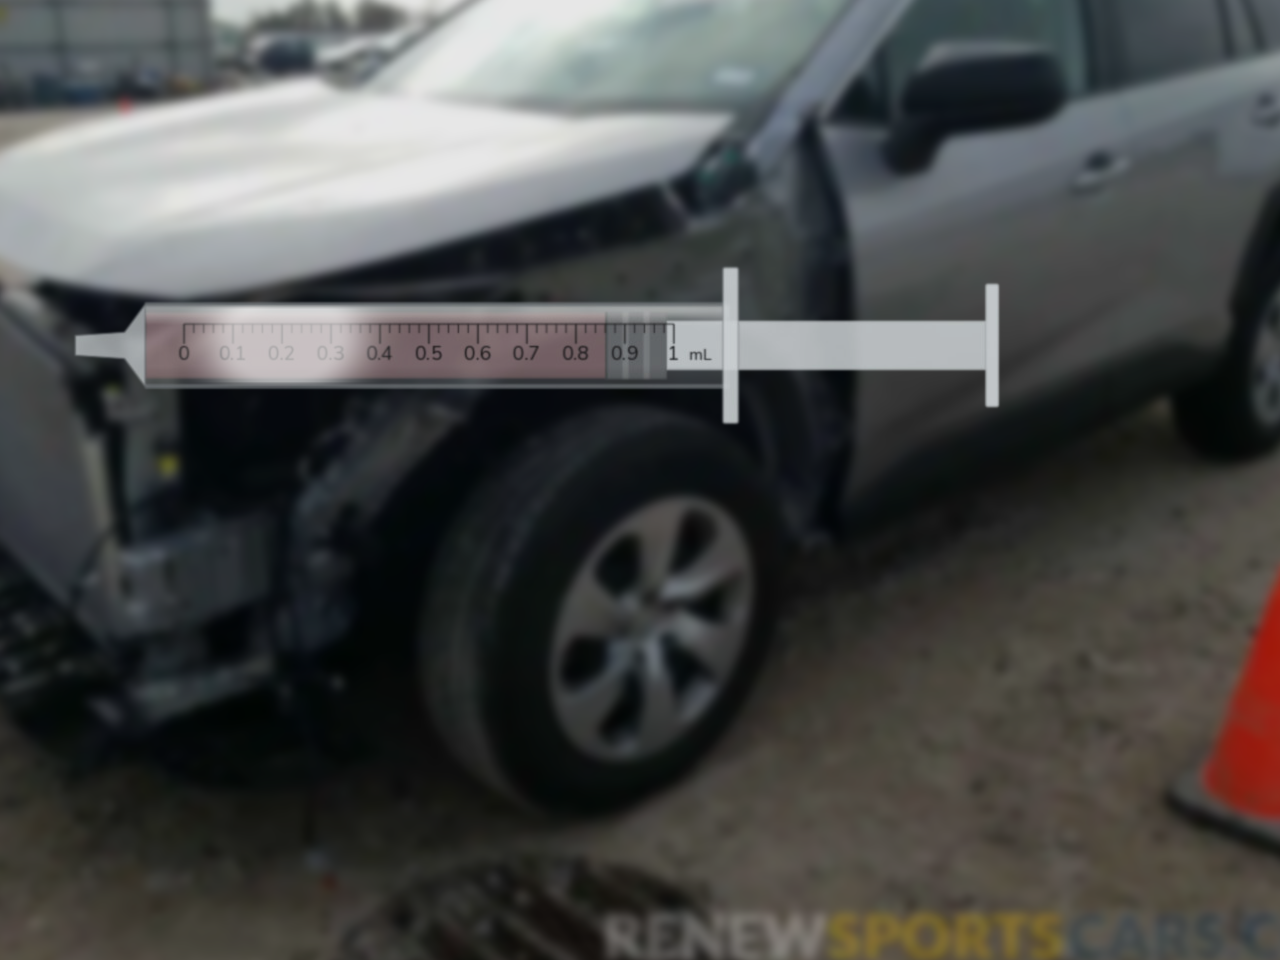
0.86 mL
